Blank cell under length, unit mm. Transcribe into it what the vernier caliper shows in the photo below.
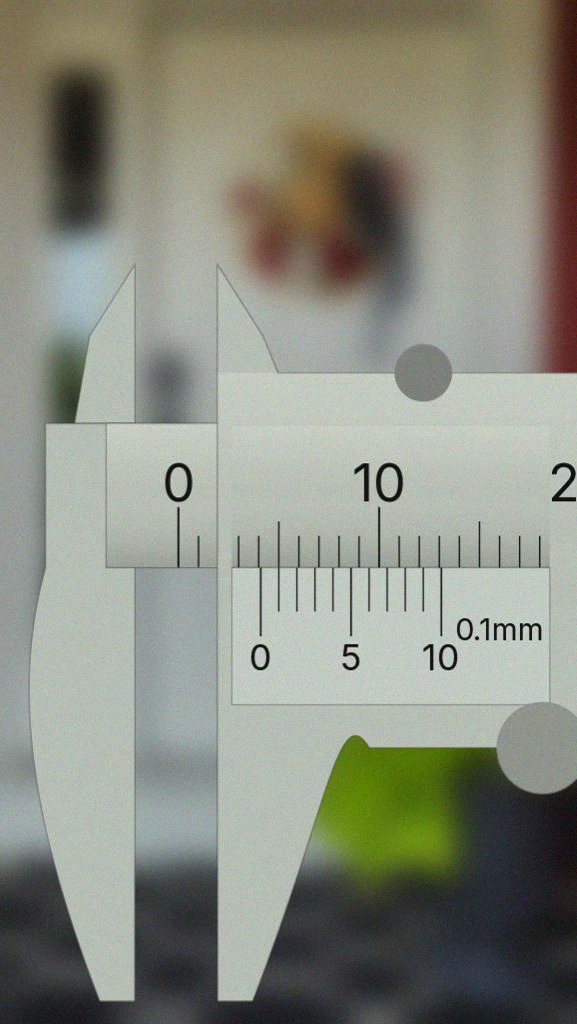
4.1 mm
